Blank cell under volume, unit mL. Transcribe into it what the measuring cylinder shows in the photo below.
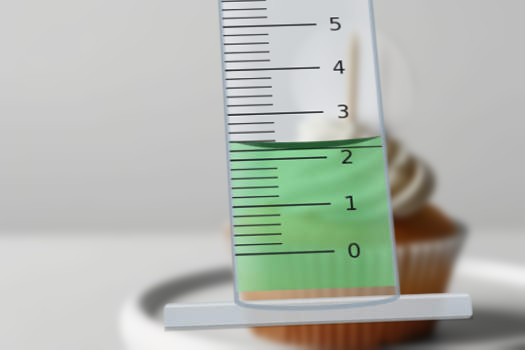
2.2 mL
